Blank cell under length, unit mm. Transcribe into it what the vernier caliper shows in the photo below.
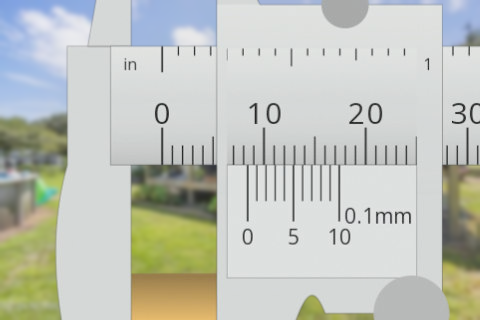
8.4 mm
